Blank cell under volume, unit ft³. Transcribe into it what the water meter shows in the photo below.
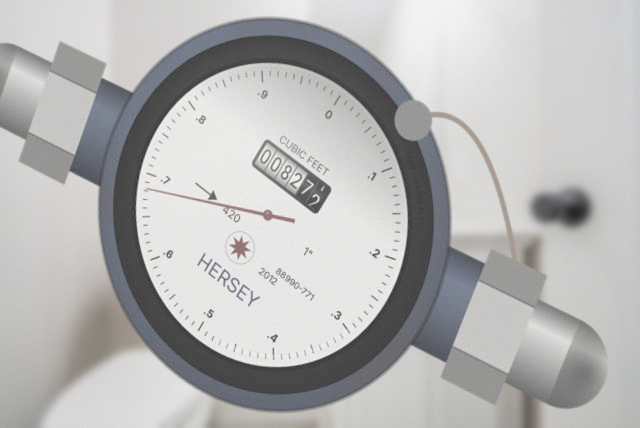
8271.68 ft³
